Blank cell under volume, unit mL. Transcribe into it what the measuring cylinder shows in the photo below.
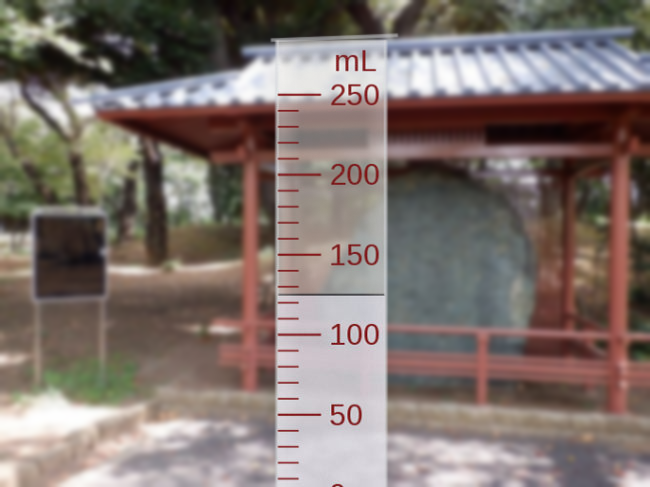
125 mL
